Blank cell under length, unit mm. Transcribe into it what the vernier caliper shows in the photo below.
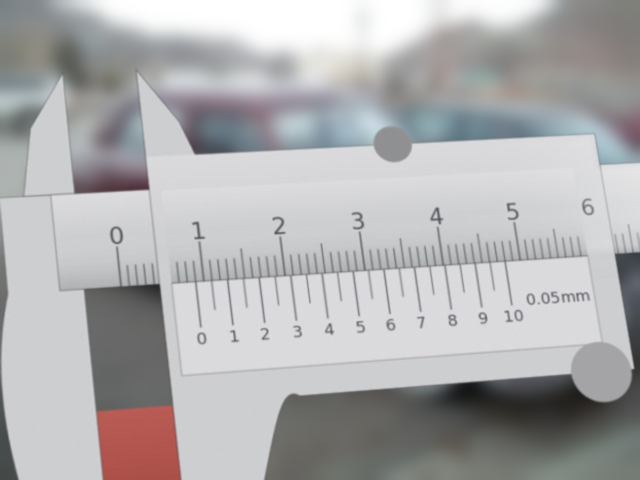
9.0 mm
